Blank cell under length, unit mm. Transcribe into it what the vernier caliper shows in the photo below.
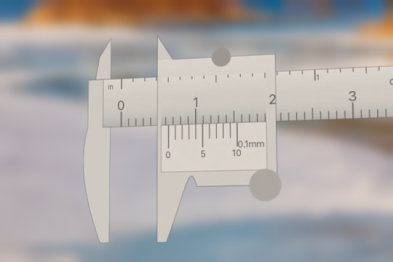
6.4 mm
